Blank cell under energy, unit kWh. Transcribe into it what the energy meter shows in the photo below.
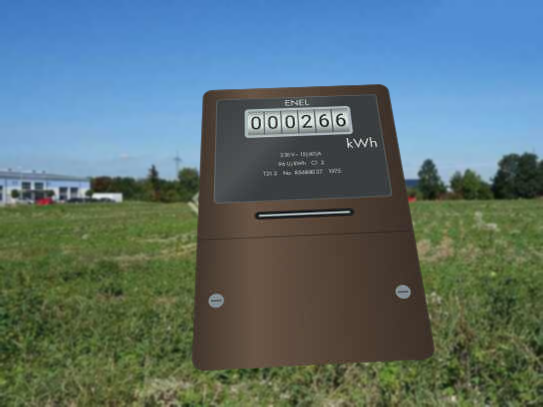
266 kWh
